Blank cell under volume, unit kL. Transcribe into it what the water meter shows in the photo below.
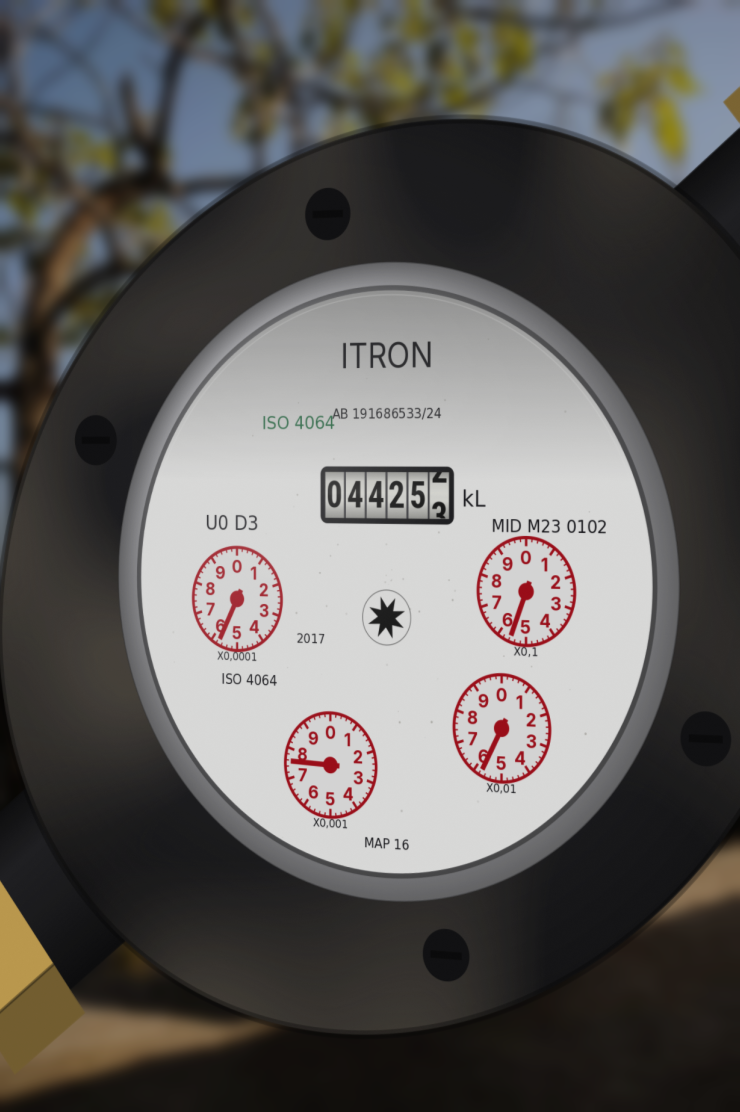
44252.5575 kL
